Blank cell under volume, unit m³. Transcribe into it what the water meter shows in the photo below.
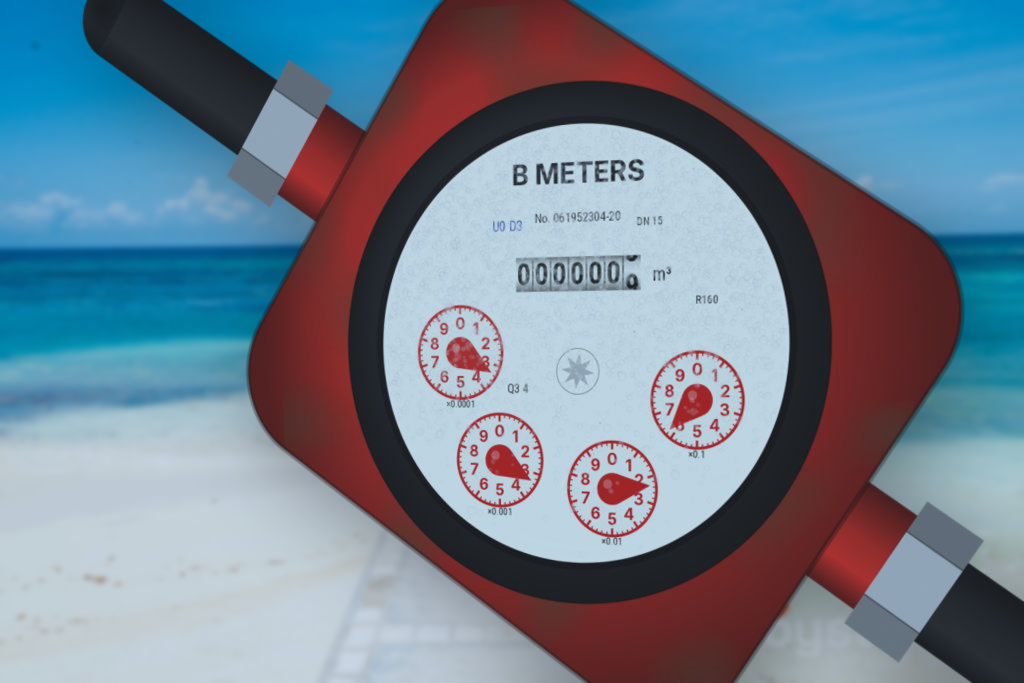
8.6233 m³
